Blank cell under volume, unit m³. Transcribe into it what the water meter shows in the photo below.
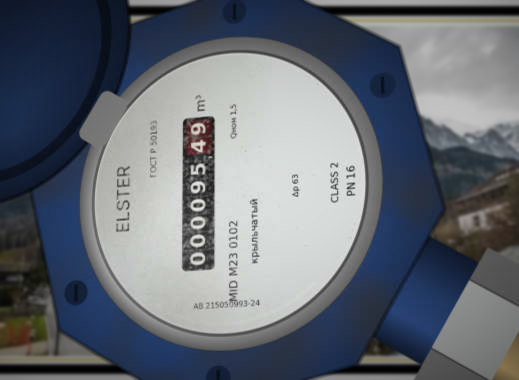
95.49 m³
